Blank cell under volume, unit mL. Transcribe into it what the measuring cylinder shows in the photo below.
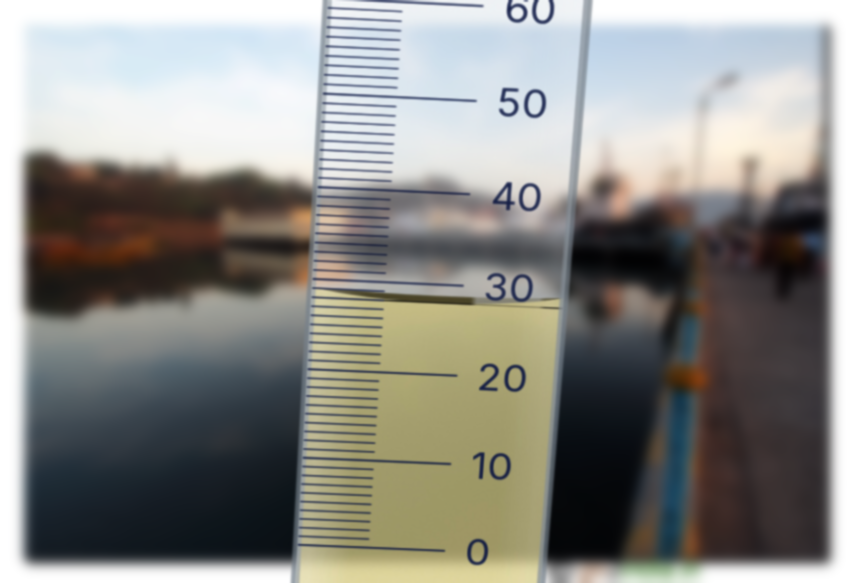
28 mL
